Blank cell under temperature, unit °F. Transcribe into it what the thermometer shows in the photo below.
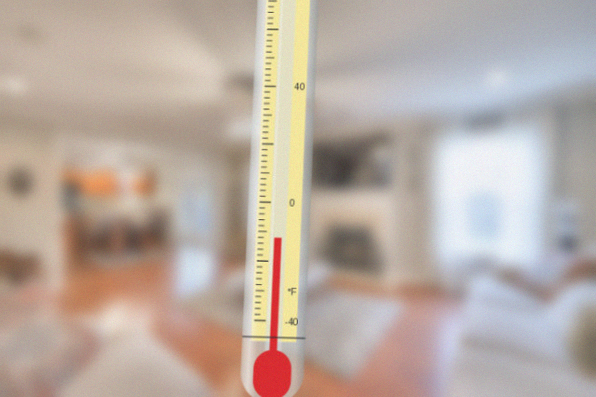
-12 °F
